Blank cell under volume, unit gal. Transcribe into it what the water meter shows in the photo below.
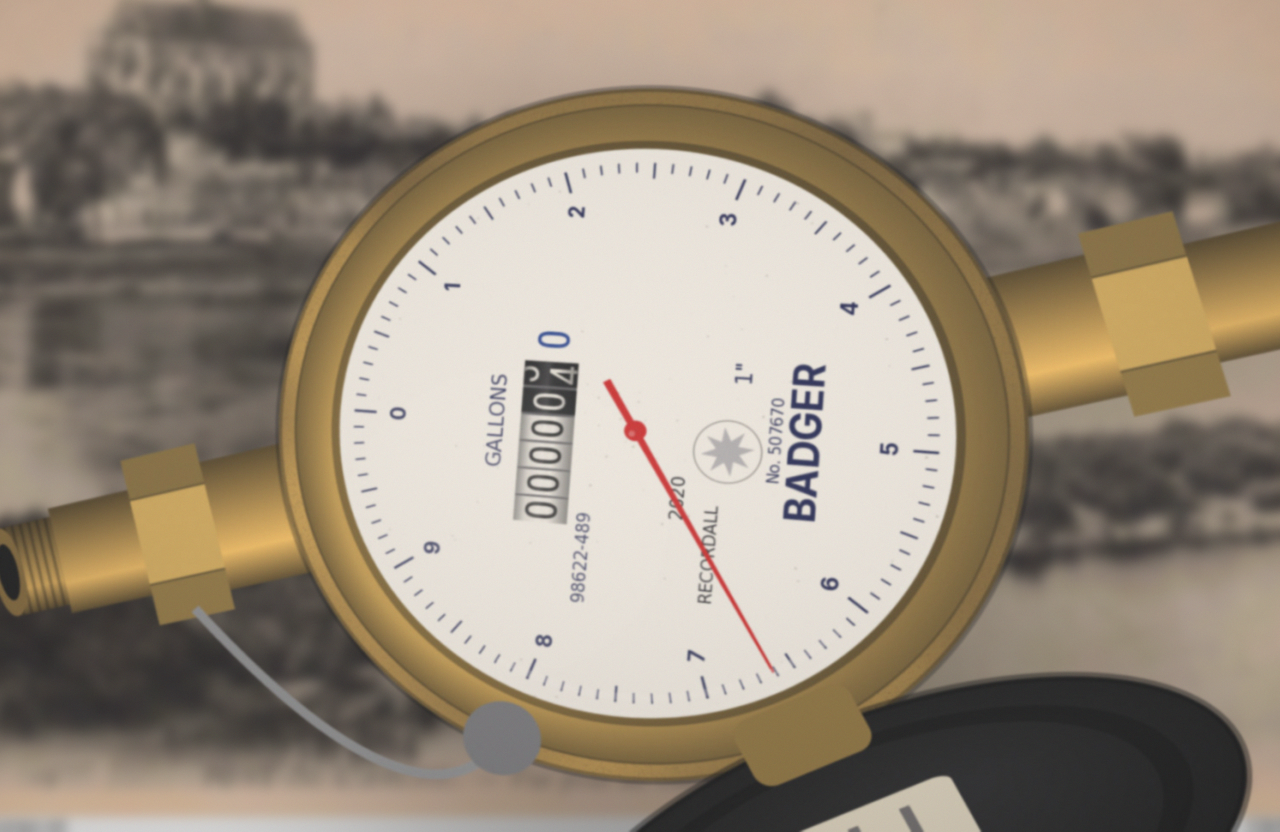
36.6 gal
